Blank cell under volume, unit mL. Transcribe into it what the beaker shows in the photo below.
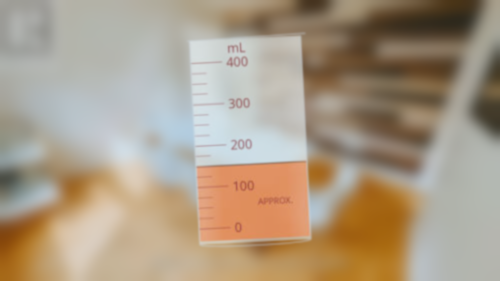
150 mL
